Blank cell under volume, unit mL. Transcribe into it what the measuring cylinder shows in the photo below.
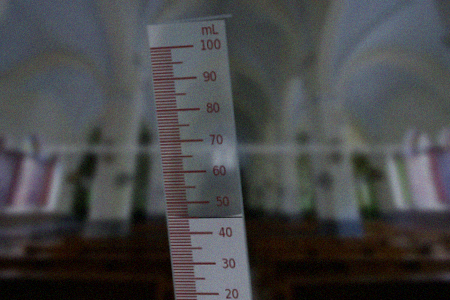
45 mL
